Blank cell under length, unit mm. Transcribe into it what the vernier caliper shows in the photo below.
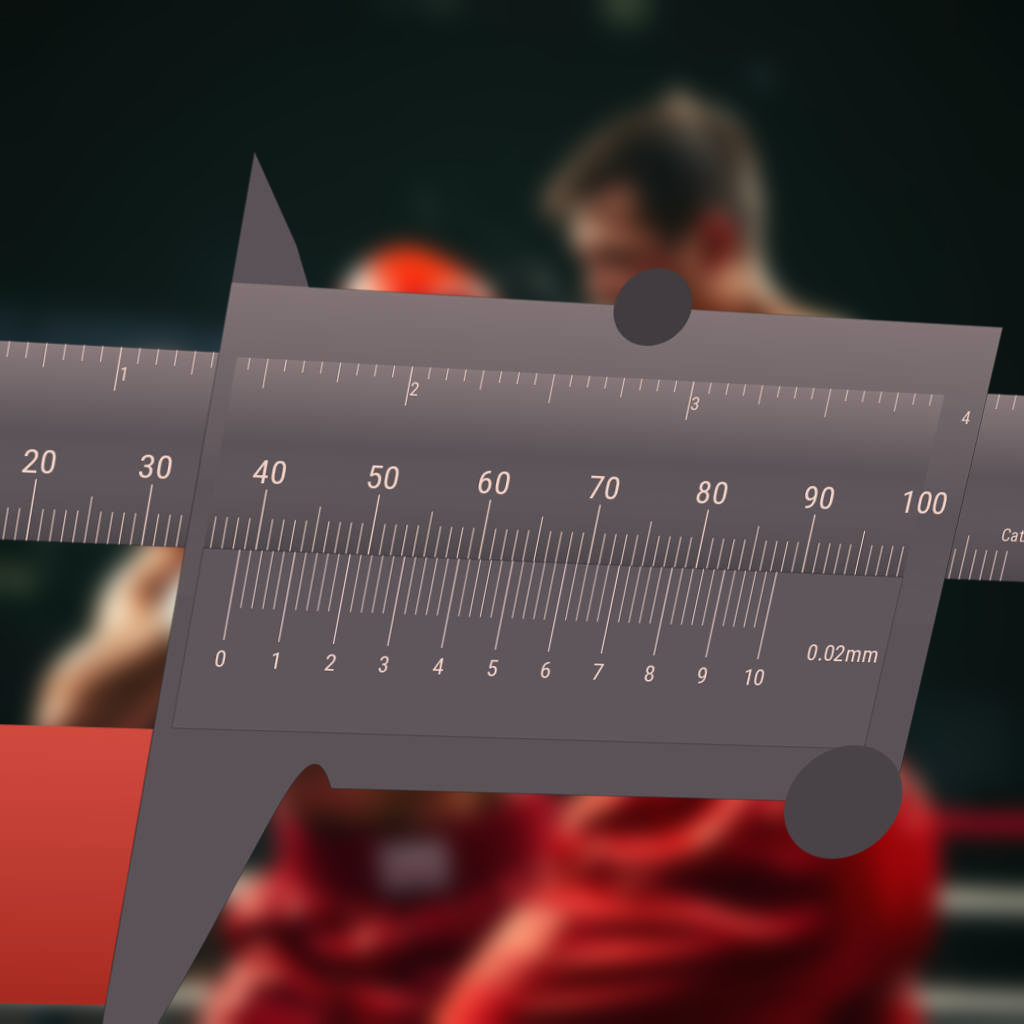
38.6 mm
